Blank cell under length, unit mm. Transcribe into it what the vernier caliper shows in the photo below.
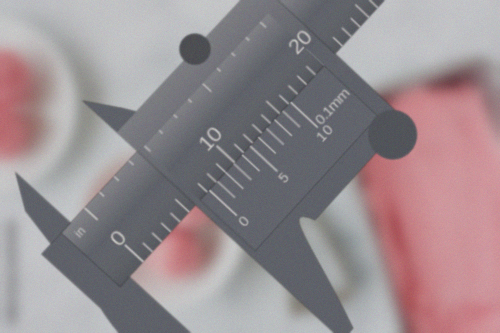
7.2 mm
